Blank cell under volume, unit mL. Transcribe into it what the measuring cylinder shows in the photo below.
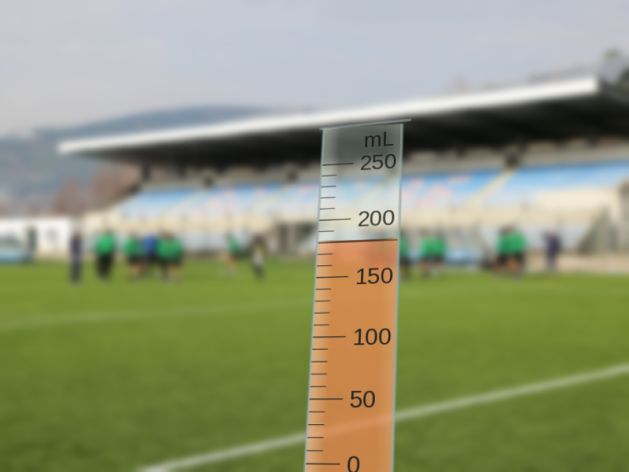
180 mL
